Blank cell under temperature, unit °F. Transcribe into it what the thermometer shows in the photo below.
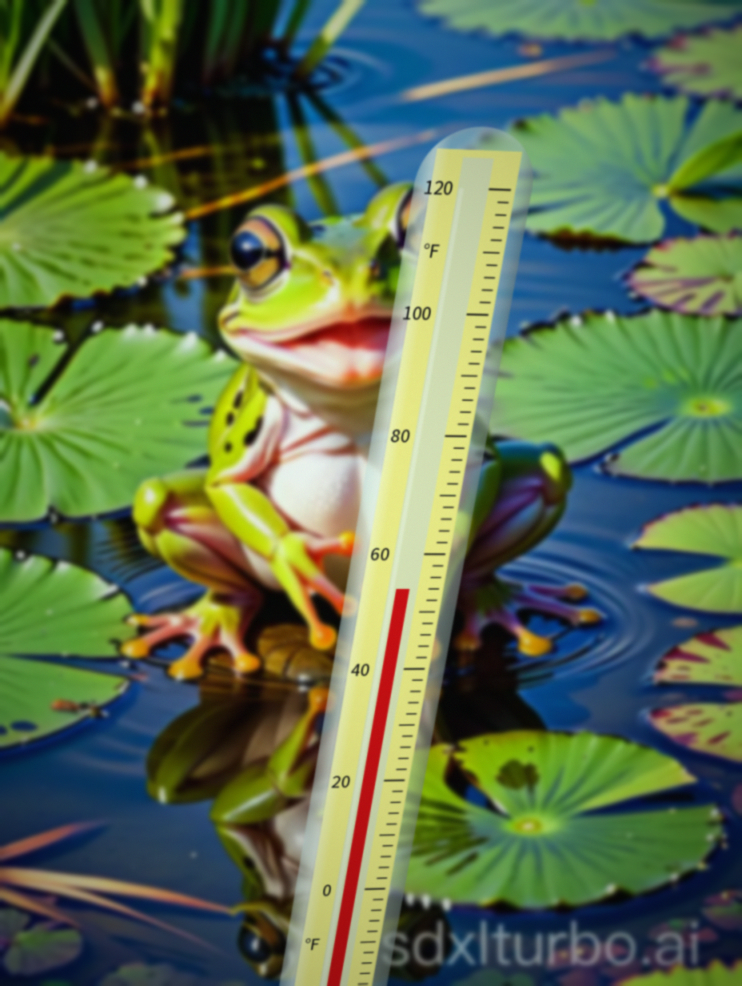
54 °F
